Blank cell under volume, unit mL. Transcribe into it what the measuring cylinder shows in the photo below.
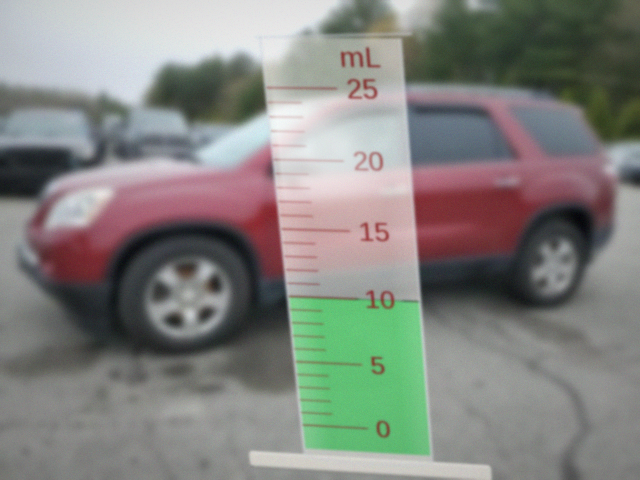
10 mL
